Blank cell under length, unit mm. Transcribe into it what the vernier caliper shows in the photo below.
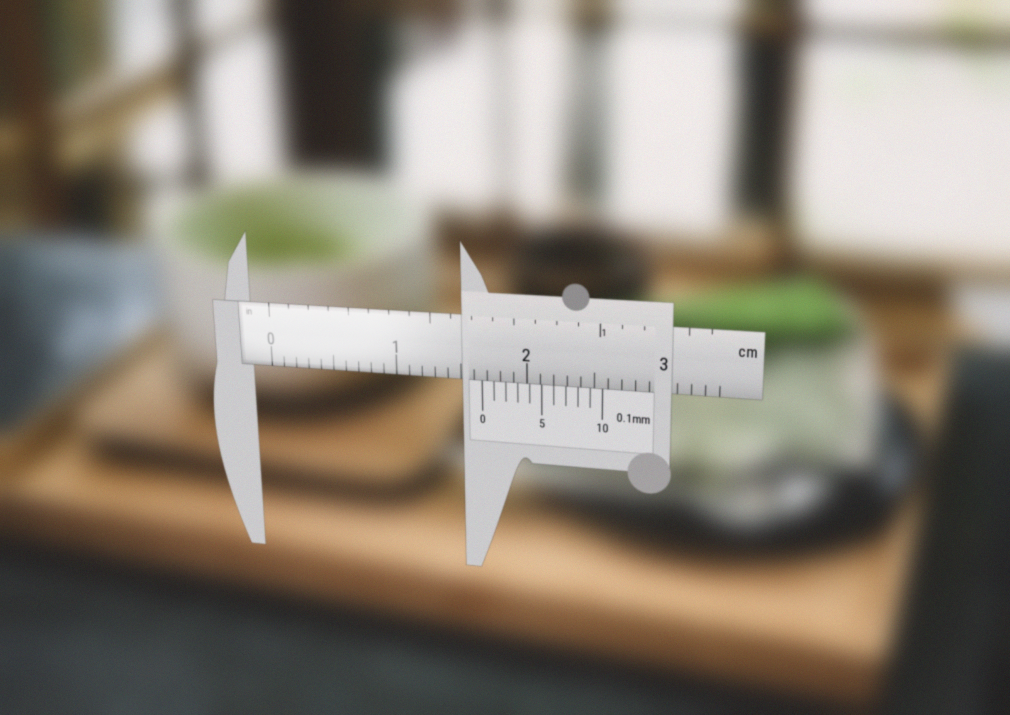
16.6 mm
